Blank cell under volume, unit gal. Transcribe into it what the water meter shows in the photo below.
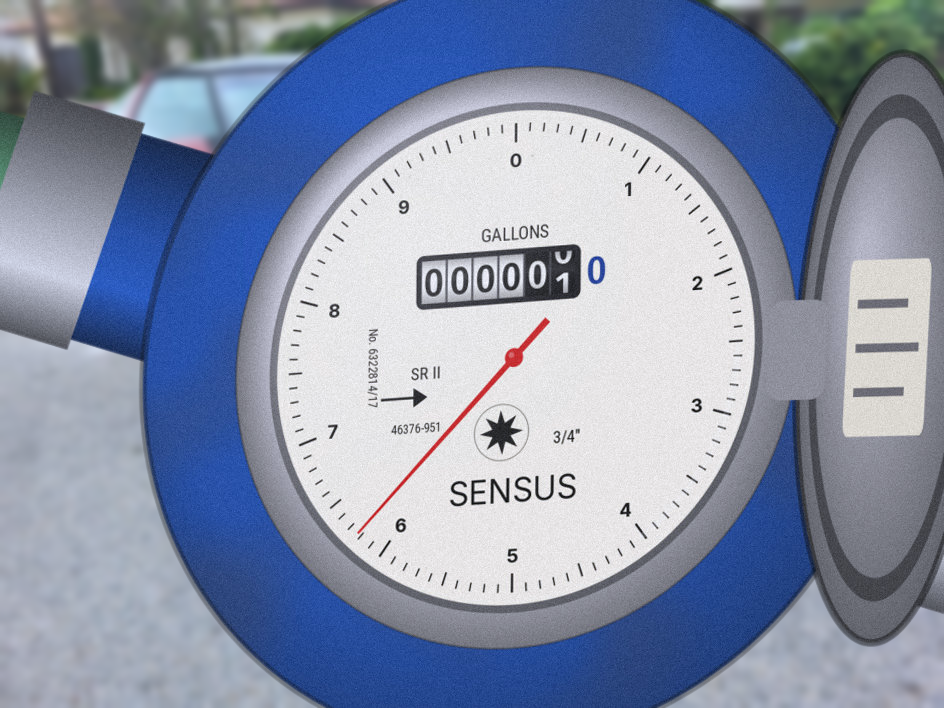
6.2 gal
